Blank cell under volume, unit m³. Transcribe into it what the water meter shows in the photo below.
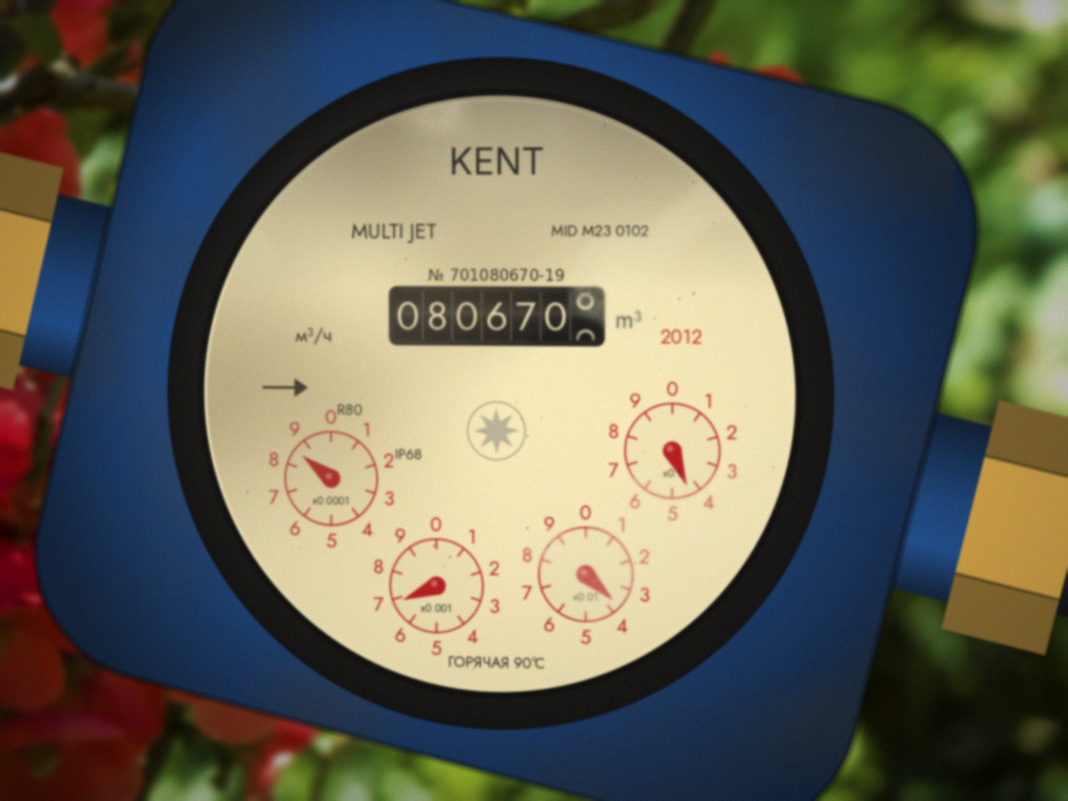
806708.4368 m³
